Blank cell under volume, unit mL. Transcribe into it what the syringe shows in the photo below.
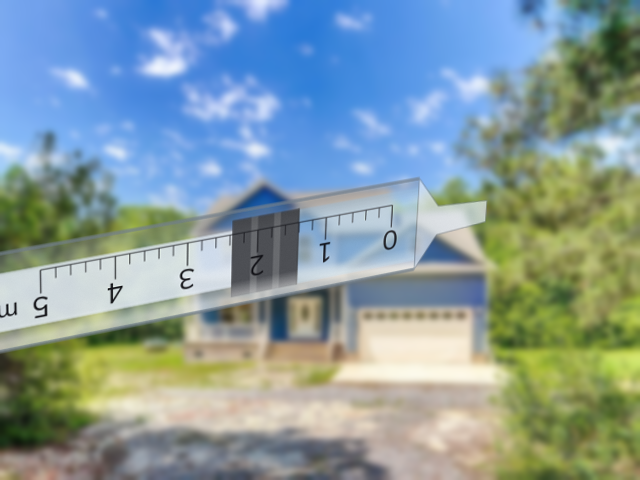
1.4 mL
